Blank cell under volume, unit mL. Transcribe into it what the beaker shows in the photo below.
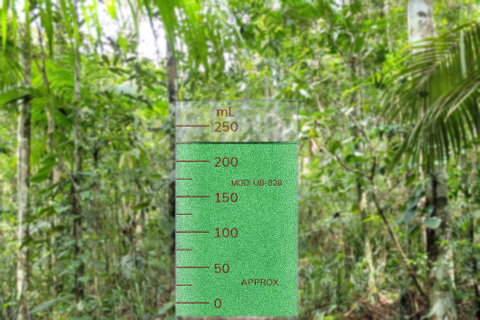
225 mL
